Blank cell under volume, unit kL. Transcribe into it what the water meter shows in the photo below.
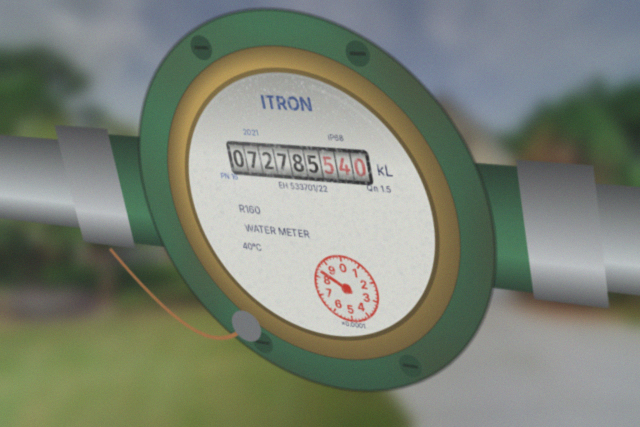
72785.5408 kL
